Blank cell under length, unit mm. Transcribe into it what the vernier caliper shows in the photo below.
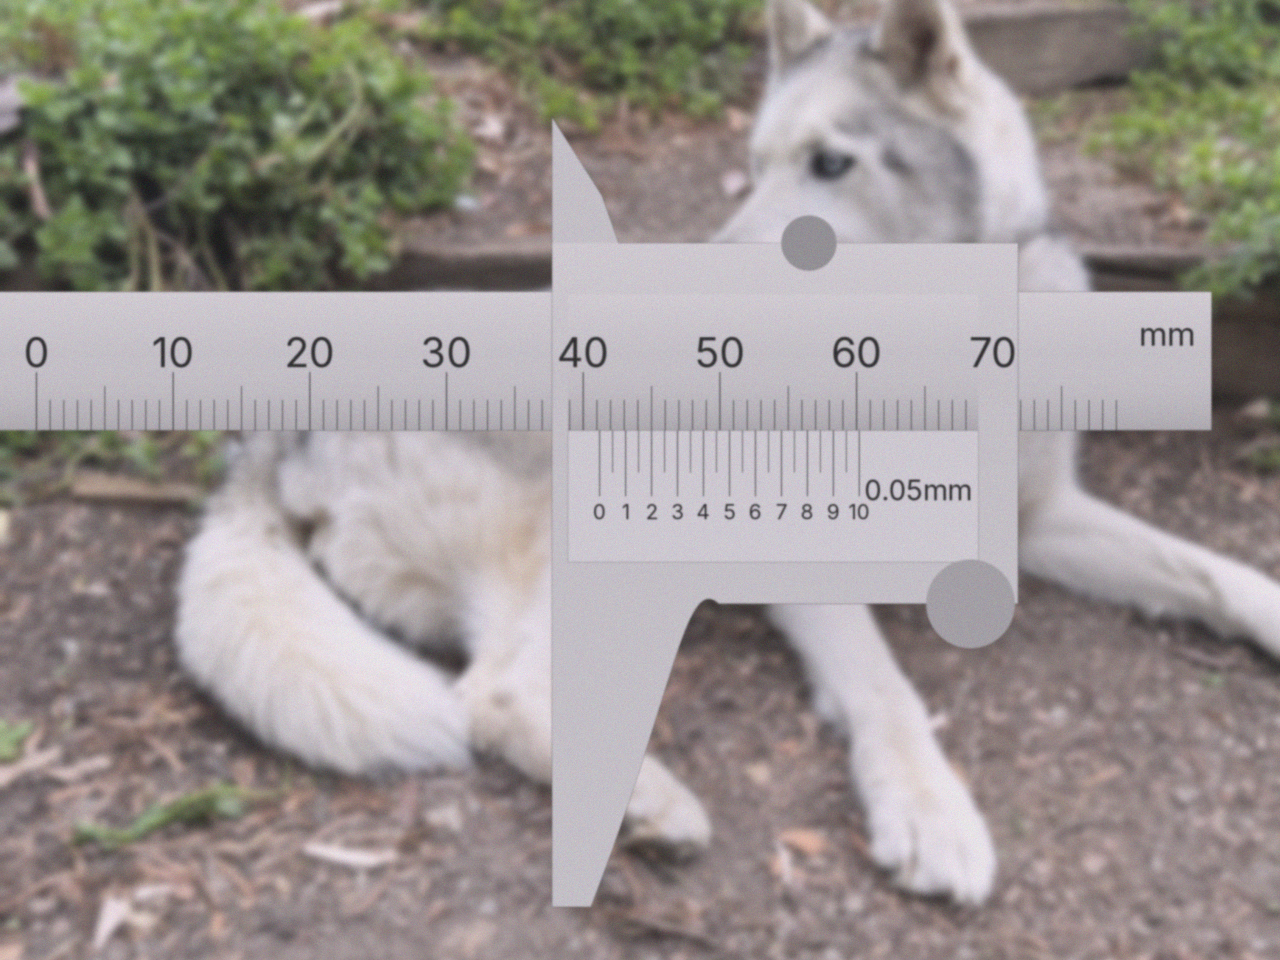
41.2 mm
